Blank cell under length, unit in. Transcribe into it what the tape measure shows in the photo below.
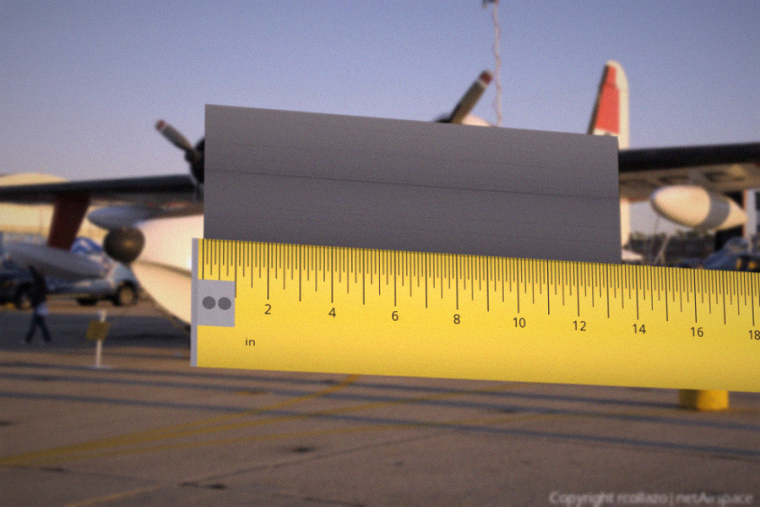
13.5 in
